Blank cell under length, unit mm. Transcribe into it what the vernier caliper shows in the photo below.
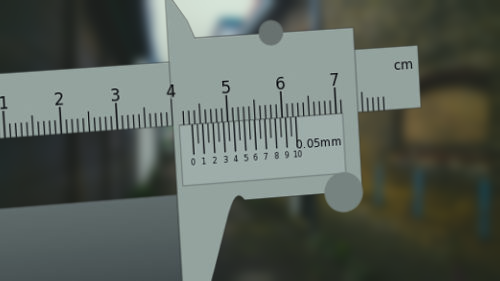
43.5 mm
